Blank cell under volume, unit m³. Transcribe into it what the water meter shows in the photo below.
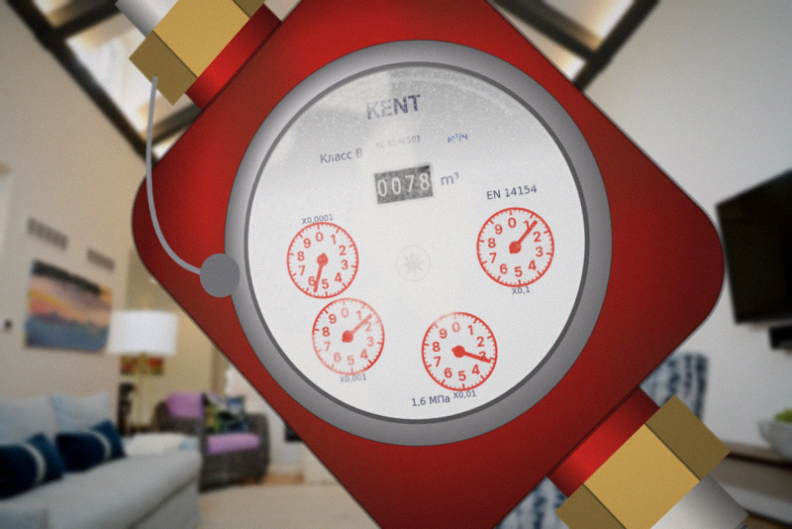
78.1315 m³
